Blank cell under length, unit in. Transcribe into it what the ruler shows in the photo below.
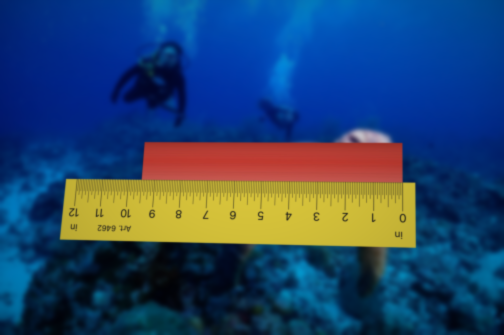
9.5 in
